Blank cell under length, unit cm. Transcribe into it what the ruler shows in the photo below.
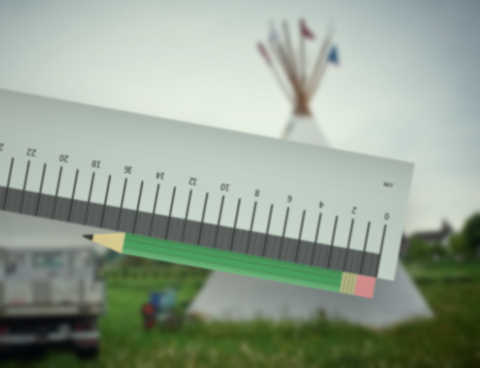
18 cm
